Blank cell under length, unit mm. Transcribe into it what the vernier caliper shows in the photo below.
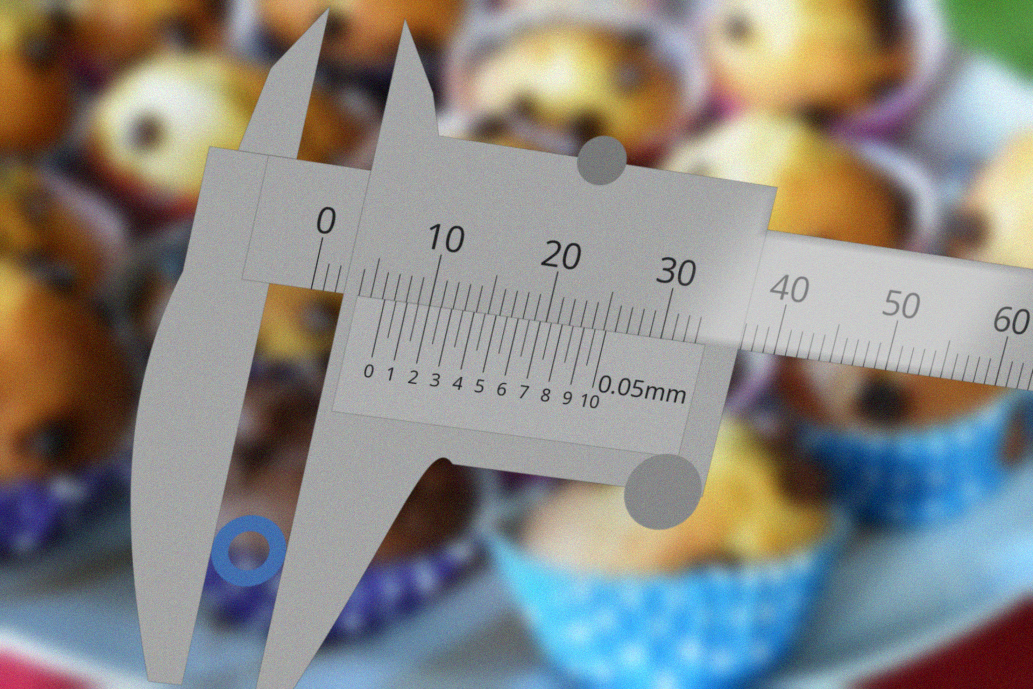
6.2 mm
